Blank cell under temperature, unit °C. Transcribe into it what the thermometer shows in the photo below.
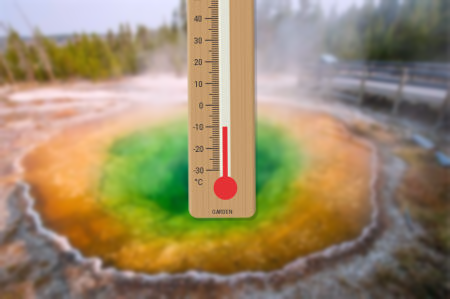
-10 °C
